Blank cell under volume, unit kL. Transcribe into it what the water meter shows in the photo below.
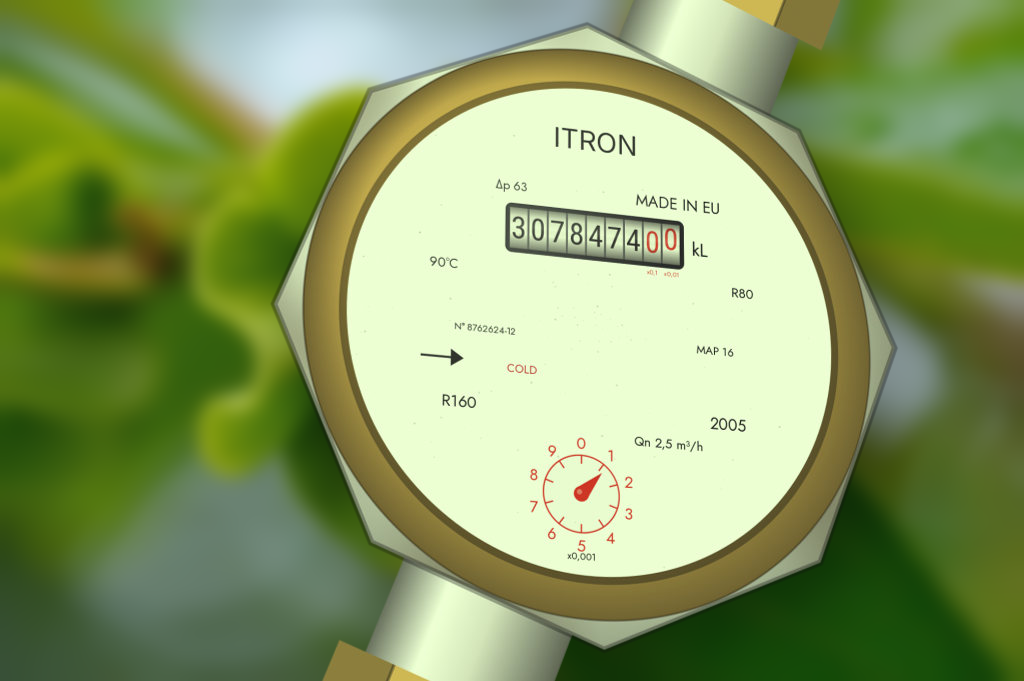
3078474.001 kL
